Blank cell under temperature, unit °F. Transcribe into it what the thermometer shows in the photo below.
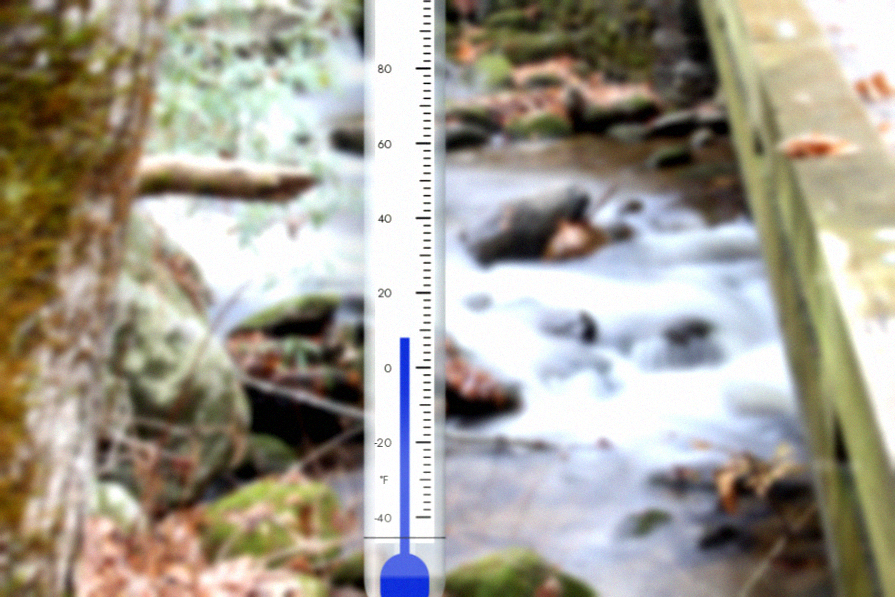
8 °F
